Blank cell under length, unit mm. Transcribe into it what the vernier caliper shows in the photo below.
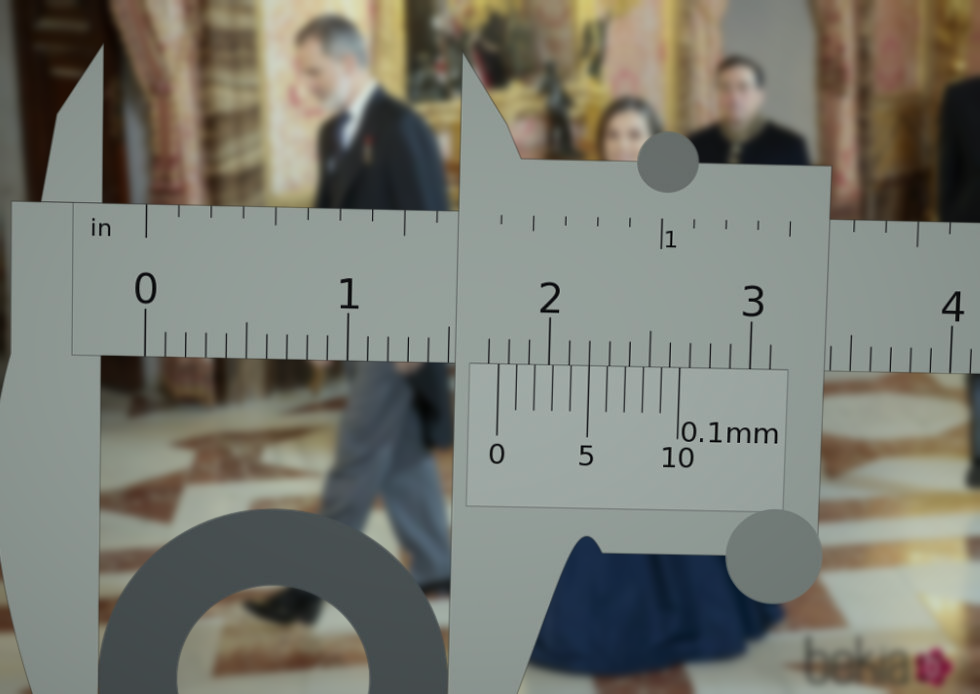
17.5 mm
